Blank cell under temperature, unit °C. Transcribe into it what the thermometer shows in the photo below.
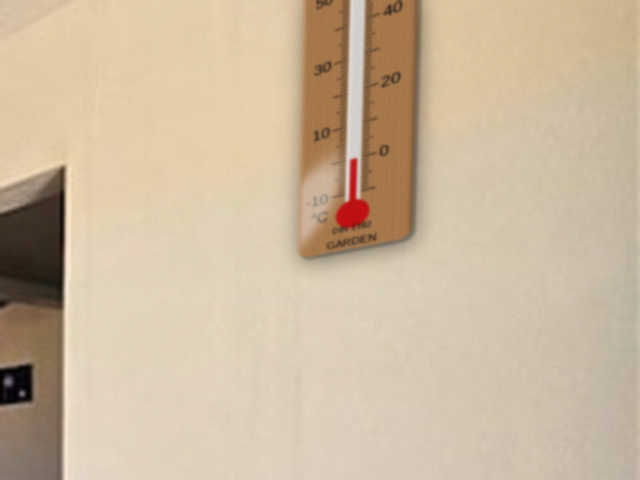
0 °C
